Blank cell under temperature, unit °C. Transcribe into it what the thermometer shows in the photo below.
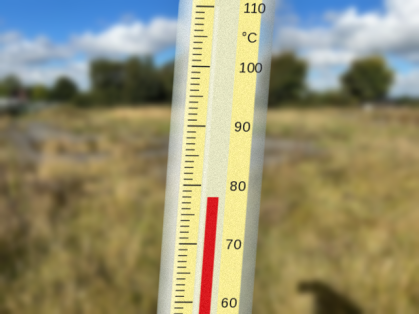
78 °C
